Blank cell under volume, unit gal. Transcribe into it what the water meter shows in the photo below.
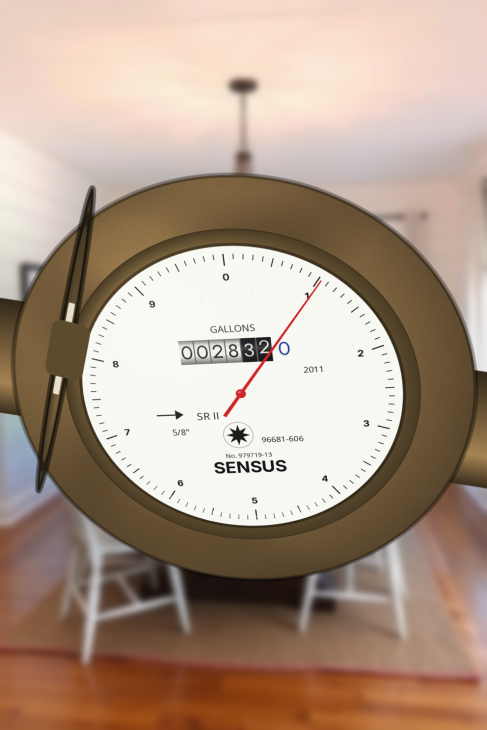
28321.0 gal
